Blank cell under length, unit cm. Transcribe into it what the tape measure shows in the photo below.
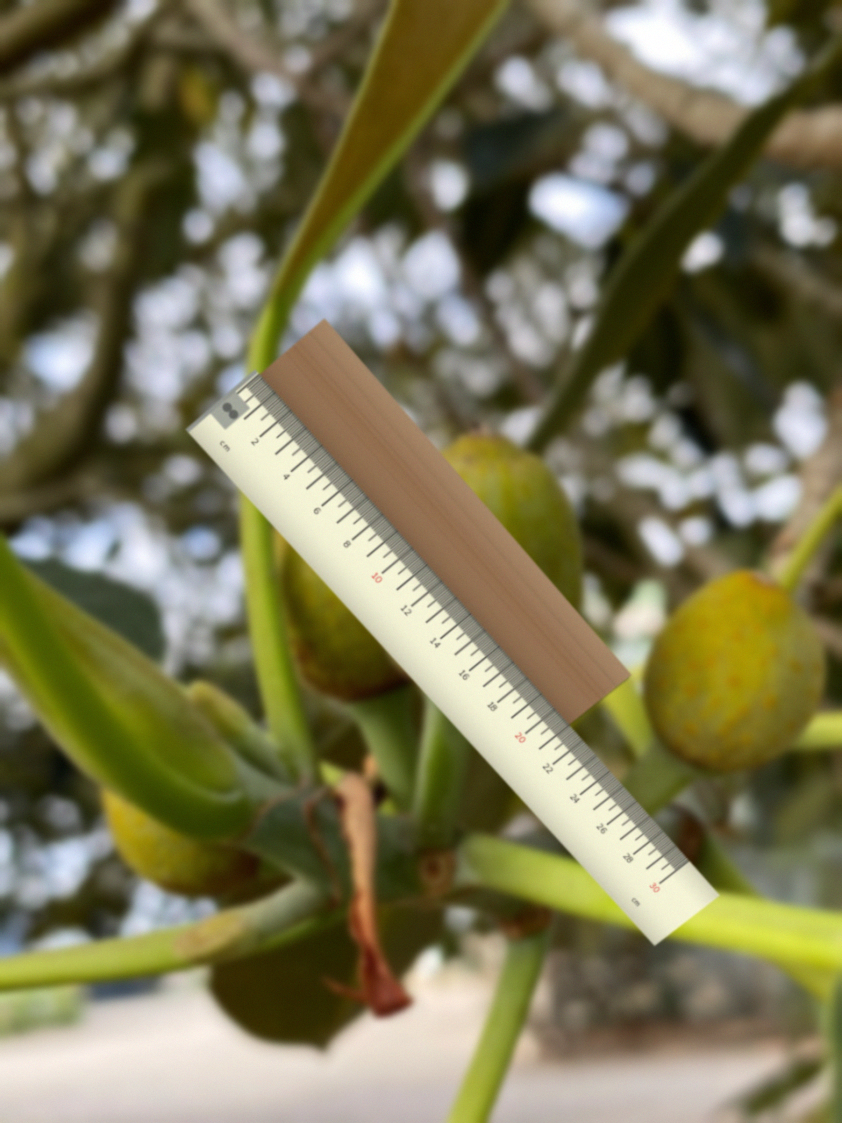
21 cm
